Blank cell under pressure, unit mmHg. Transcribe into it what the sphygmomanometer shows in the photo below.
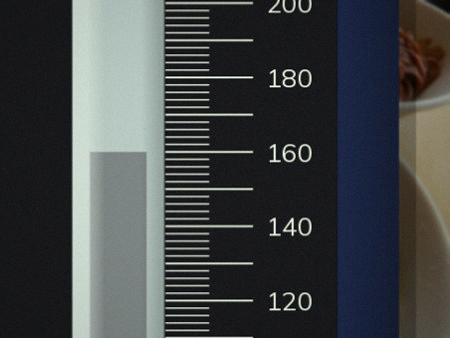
160 mmHg
